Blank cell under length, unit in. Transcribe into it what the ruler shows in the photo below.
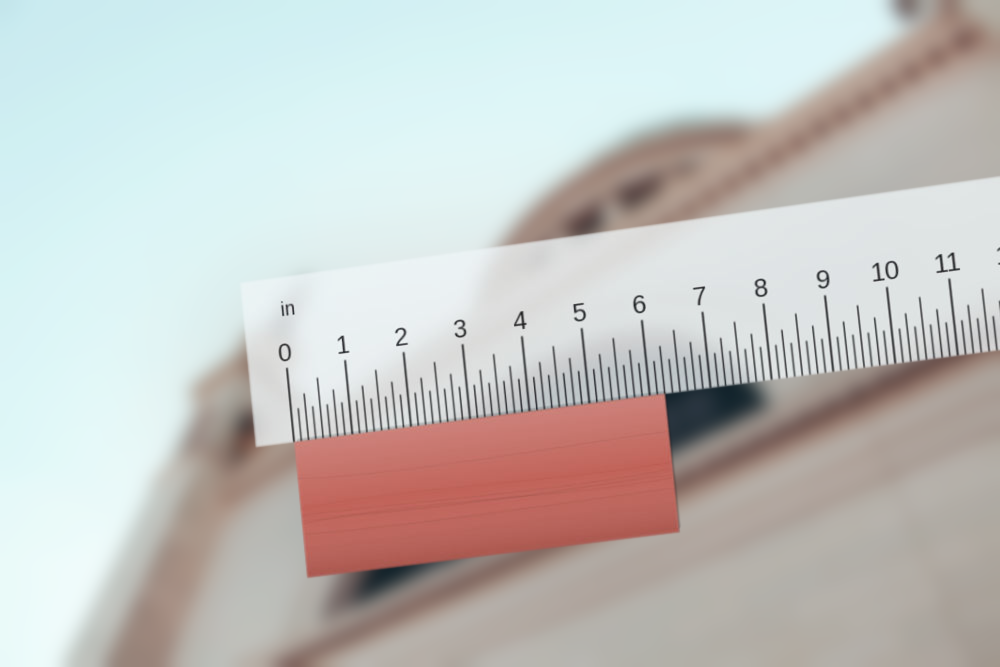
6.25 in
